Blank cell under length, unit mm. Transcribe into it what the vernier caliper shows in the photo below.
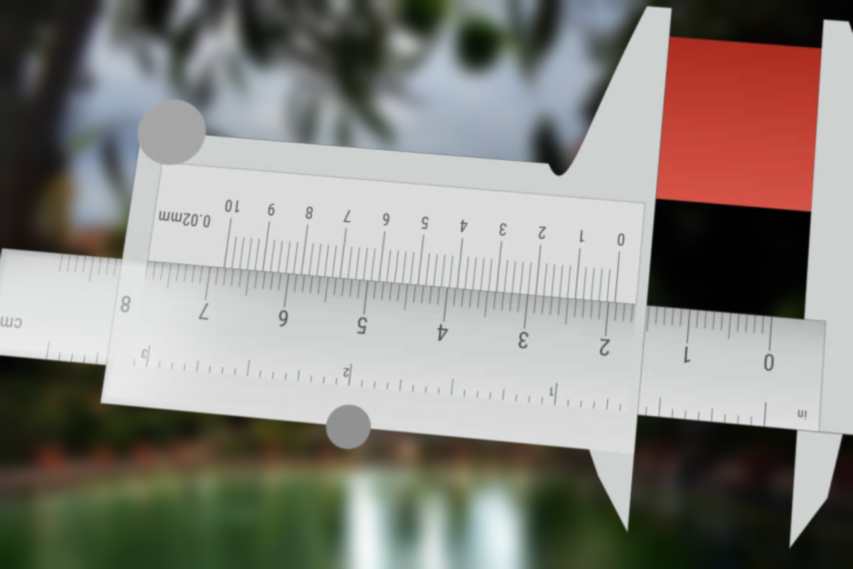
19.2 mm
